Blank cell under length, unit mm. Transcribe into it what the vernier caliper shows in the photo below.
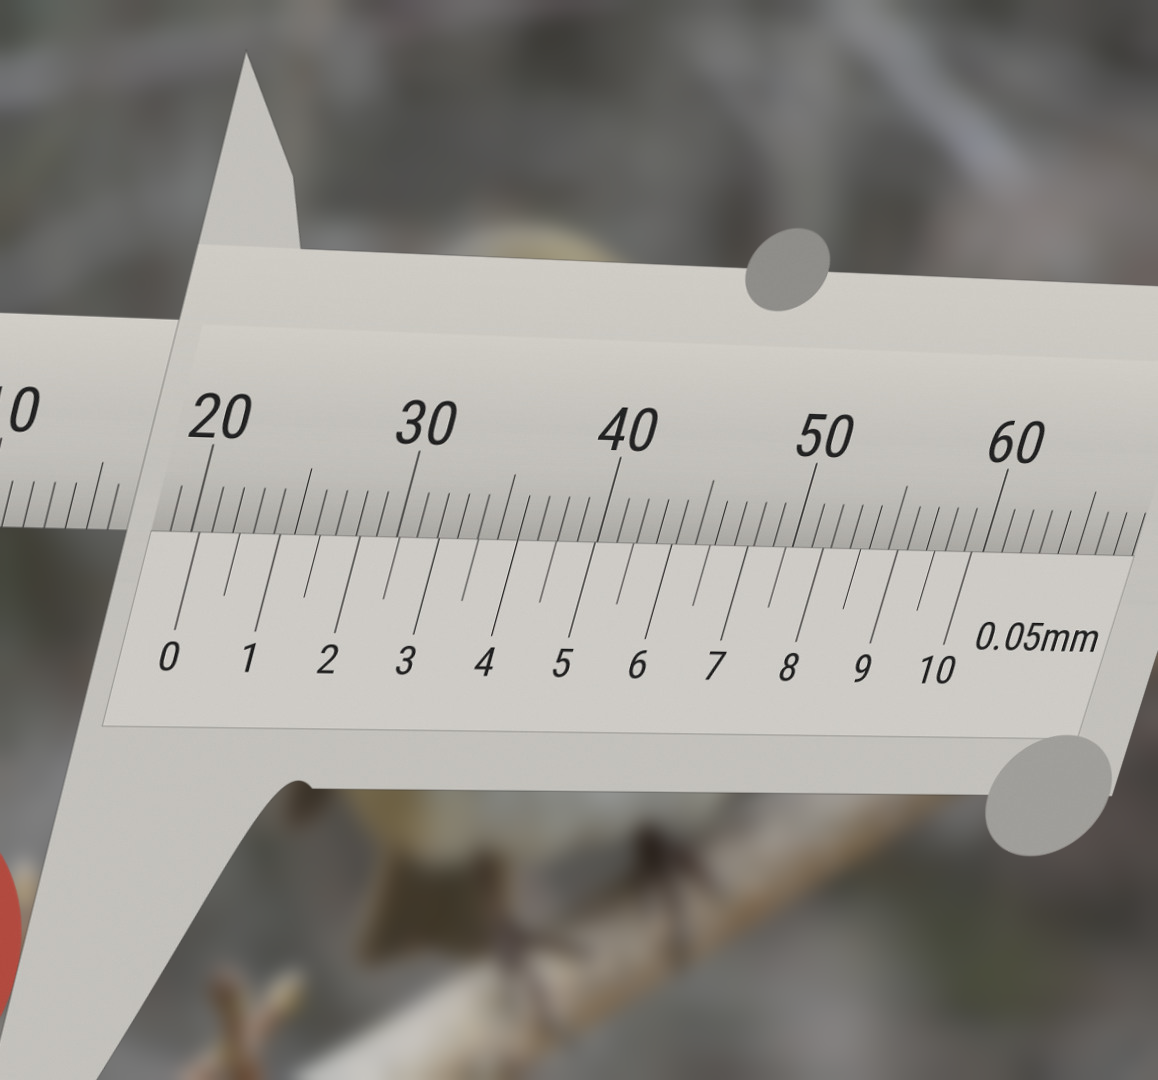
20.4 mm
